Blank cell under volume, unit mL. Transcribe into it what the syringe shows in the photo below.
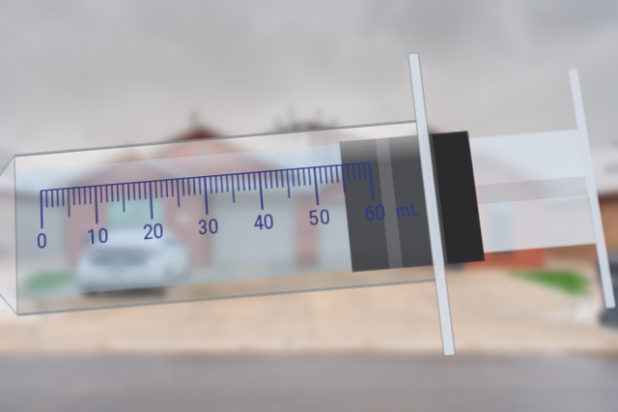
55 mL
